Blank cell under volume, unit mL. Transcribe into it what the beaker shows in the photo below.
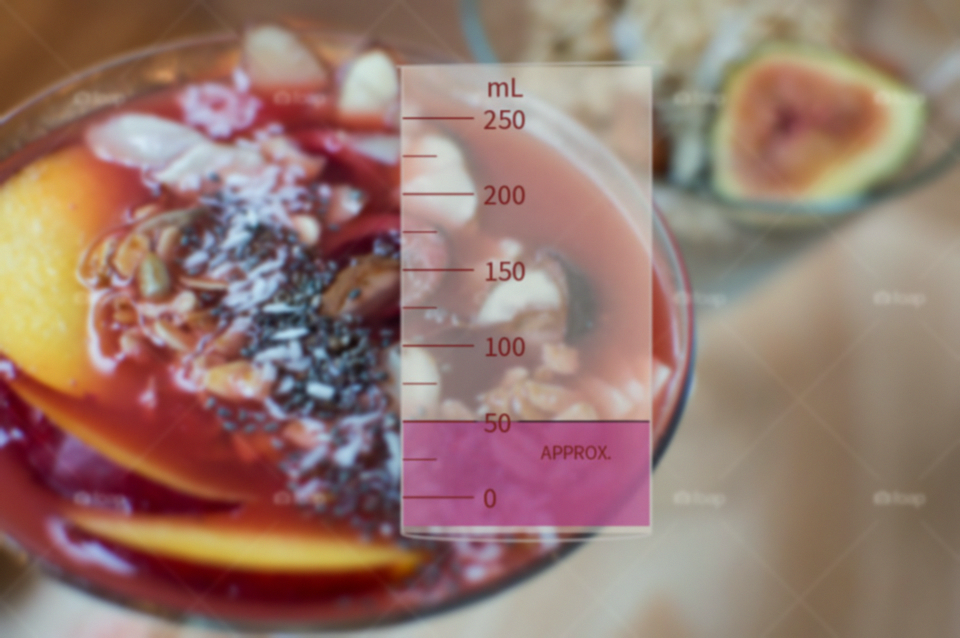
50 mL
